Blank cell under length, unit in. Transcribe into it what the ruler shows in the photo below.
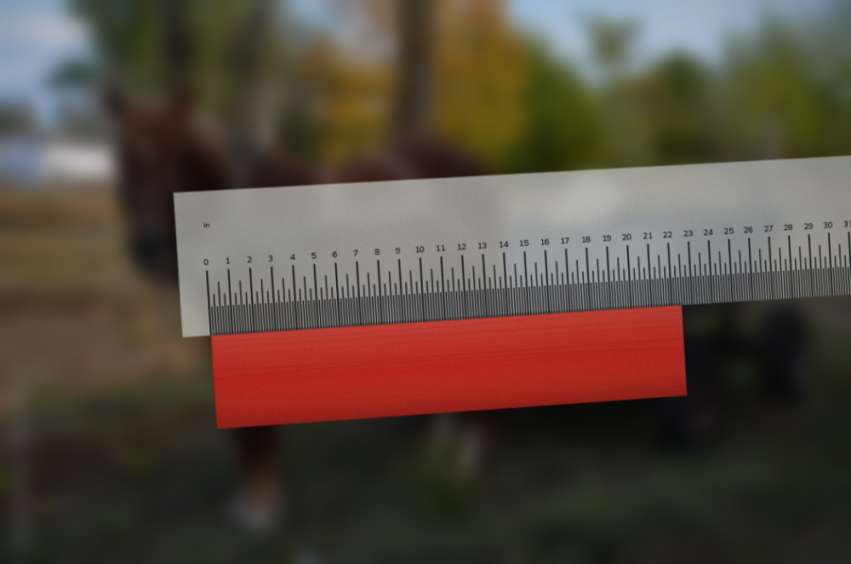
22.5 in
